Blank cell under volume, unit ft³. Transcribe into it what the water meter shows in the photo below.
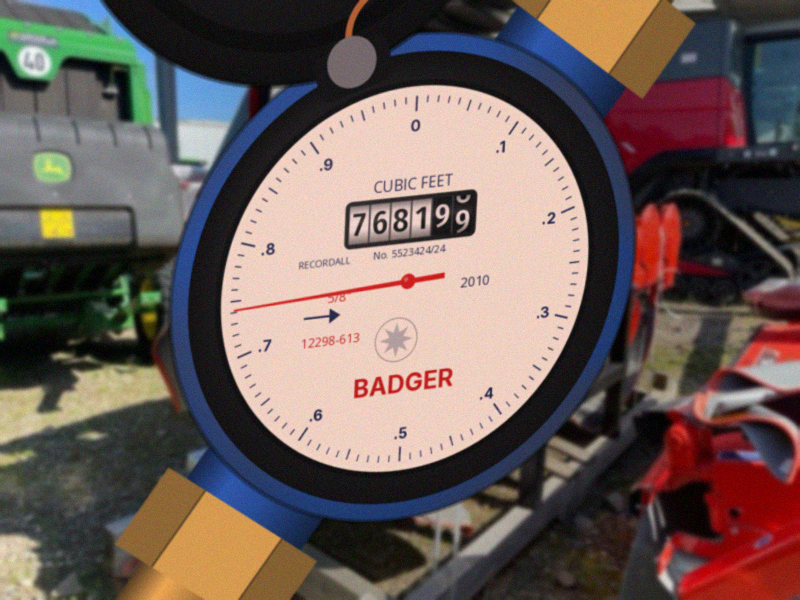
768198.74 ft³
